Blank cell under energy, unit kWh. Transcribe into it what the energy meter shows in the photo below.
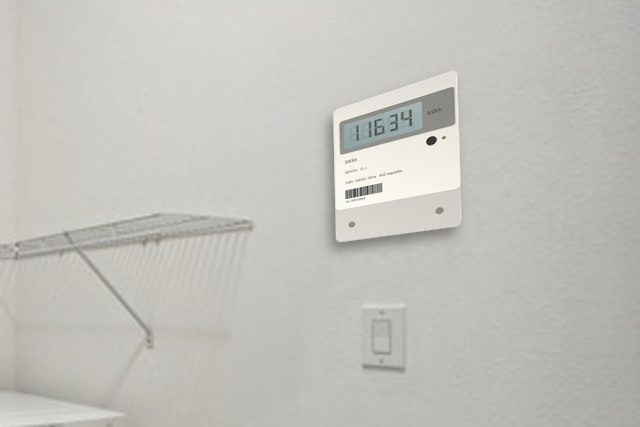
11634 kWh
